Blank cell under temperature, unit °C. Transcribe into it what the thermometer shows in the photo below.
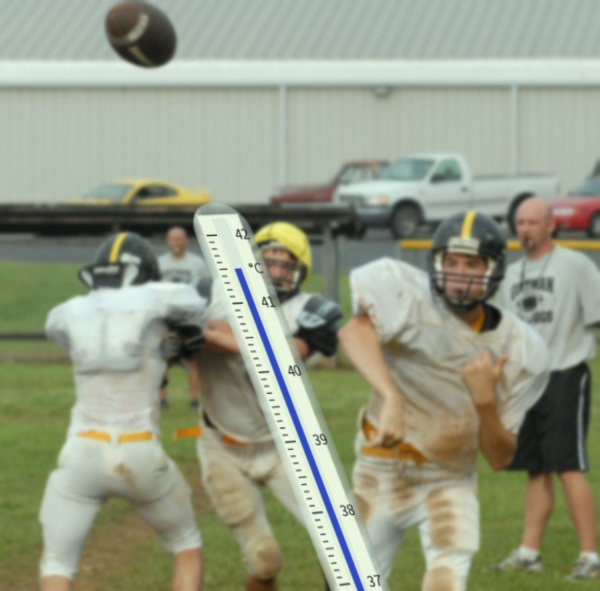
41.5 °C
